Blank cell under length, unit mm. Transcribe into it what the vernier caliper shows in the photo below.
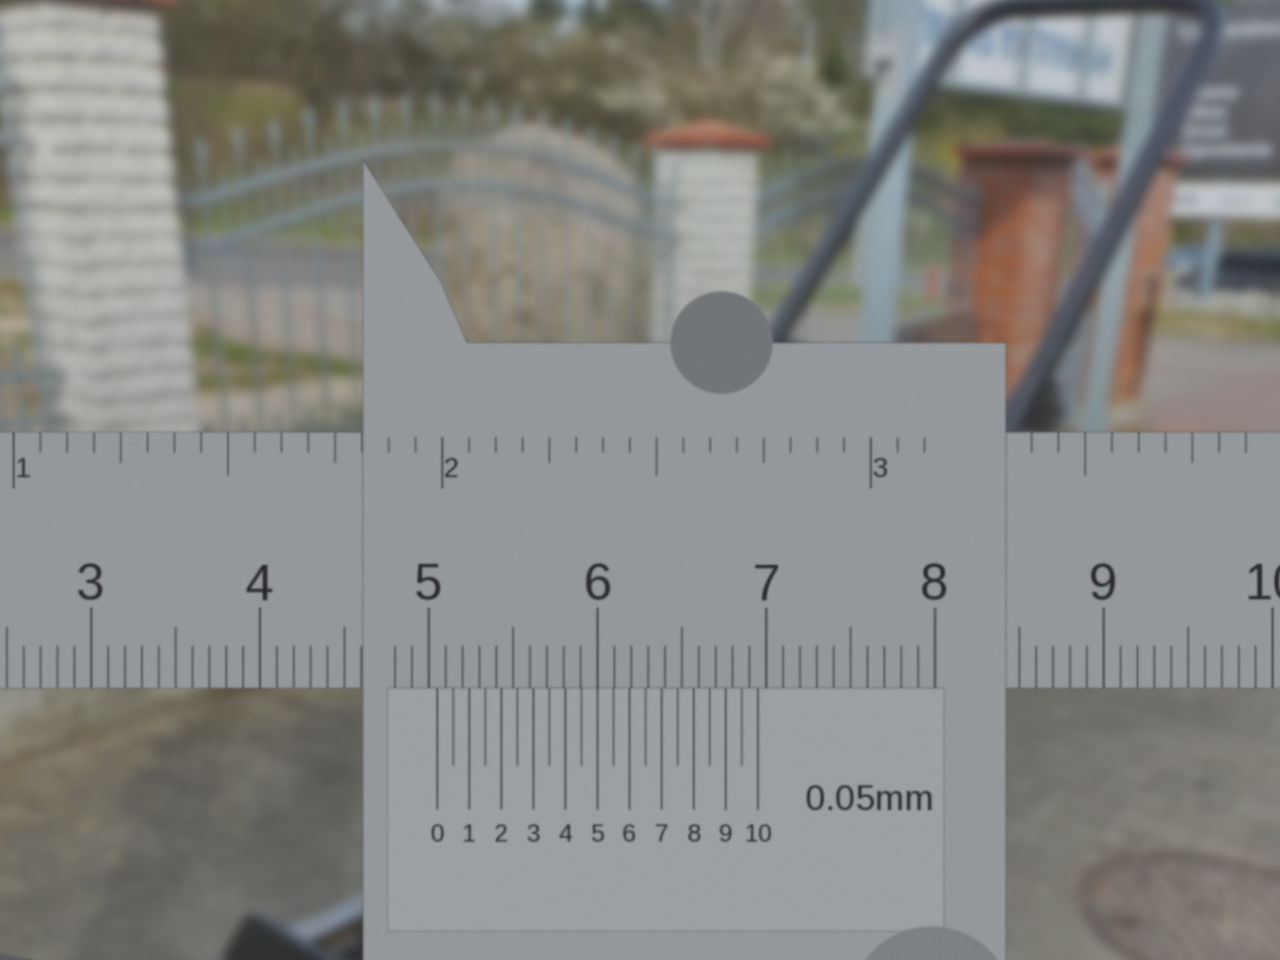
50.5 mm
